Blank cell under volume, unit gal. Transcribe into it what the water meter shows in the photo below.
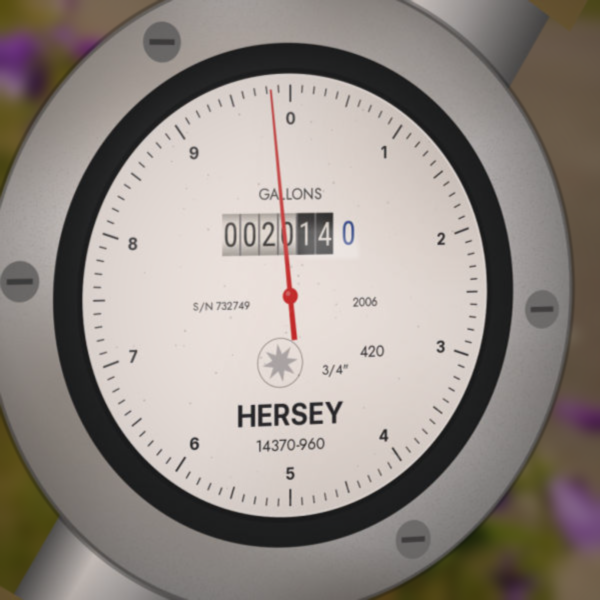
20139.8 gal
